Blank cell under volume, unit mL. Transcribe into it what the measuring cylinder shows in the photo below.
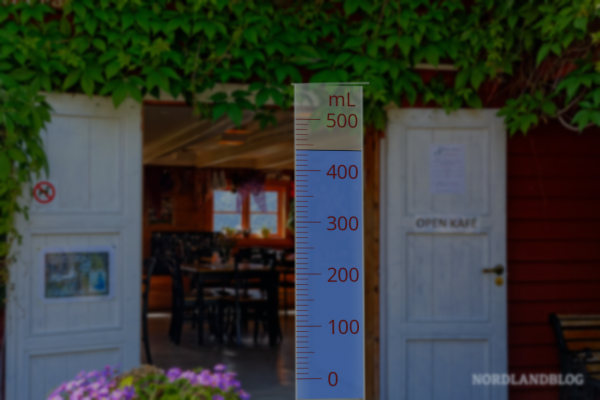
440 mL
